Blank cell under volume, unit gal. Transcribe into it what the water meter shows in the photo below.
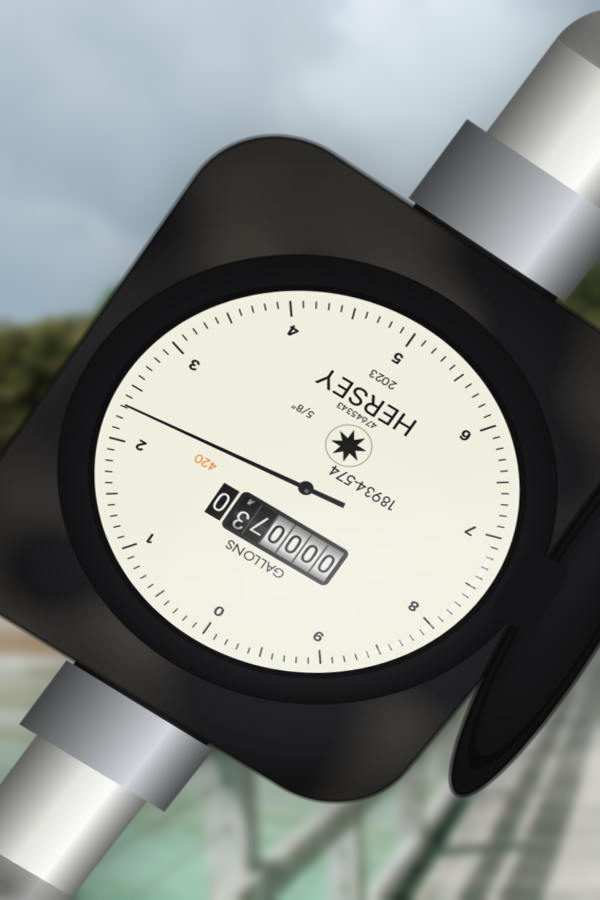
732.3 gal
